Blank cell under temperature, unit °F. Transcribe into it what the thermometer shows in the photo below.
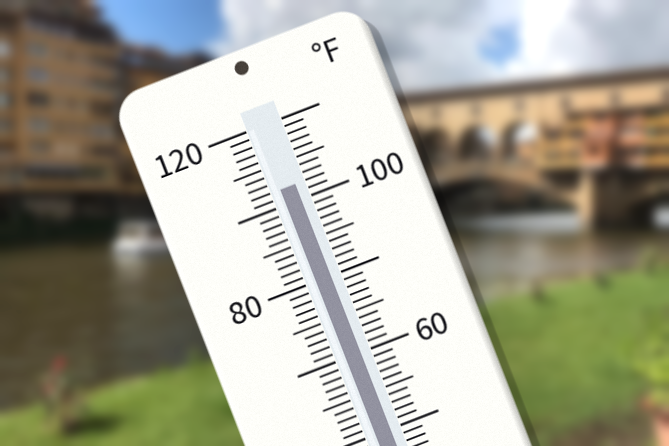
104 °F
